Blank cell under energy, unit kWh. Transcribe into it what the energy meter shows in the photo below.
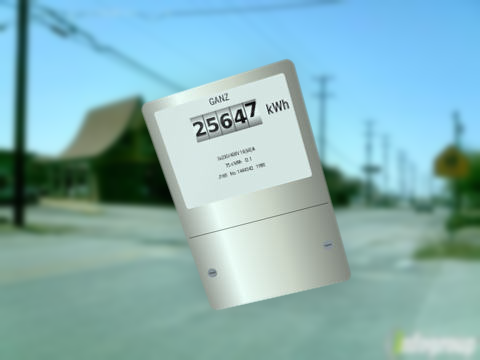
25647 kWh
